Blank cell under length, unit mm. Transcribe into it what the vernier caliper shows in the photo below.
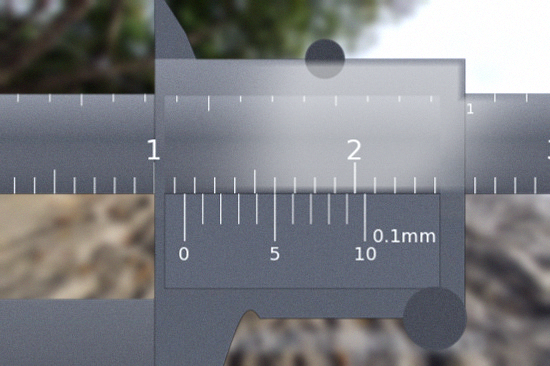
11.5 mm
